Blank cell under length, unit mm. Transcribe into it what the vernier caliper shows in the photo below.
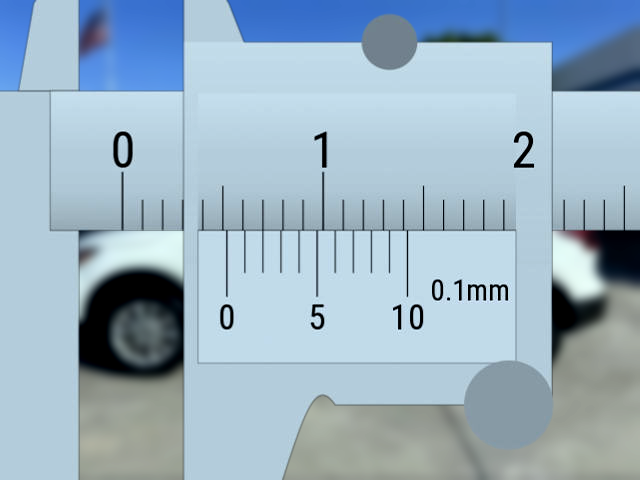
5.2 mm
